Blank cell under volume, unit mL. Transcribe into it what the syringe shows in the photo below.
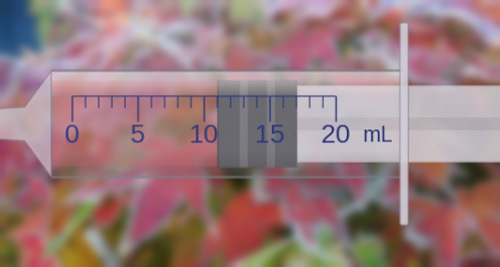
11 mL
